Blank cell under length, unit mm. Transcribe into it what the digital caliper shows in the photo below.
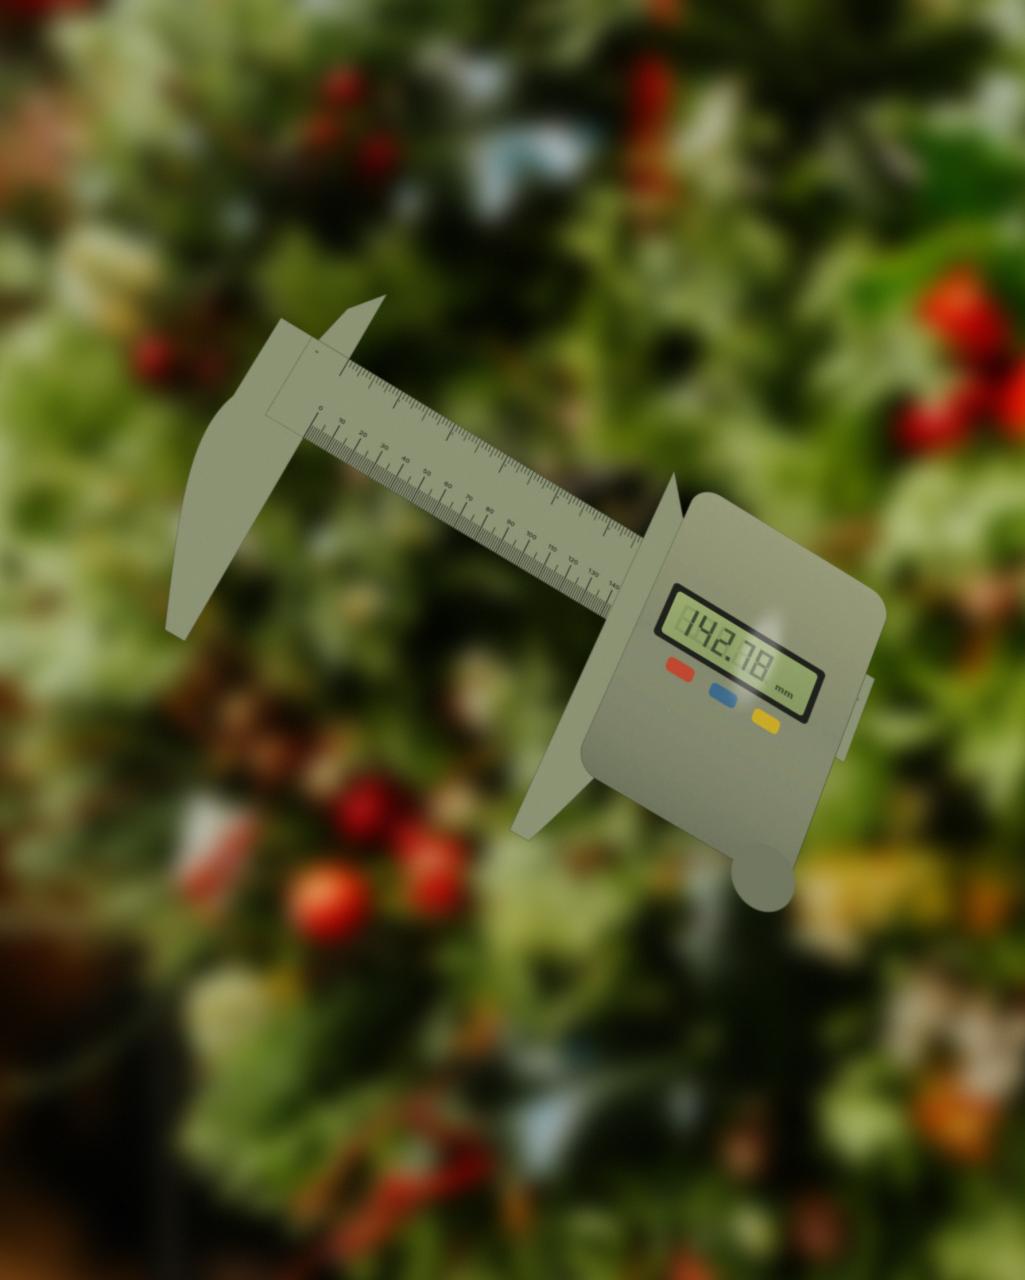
142.78 mm
